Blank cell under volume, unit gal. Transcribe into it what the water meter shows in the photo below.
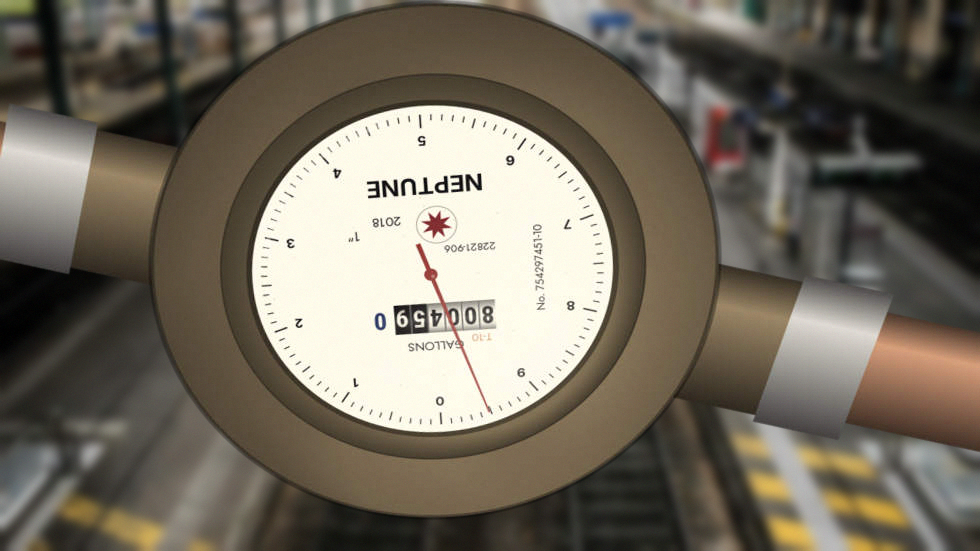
8004589.5 gal
